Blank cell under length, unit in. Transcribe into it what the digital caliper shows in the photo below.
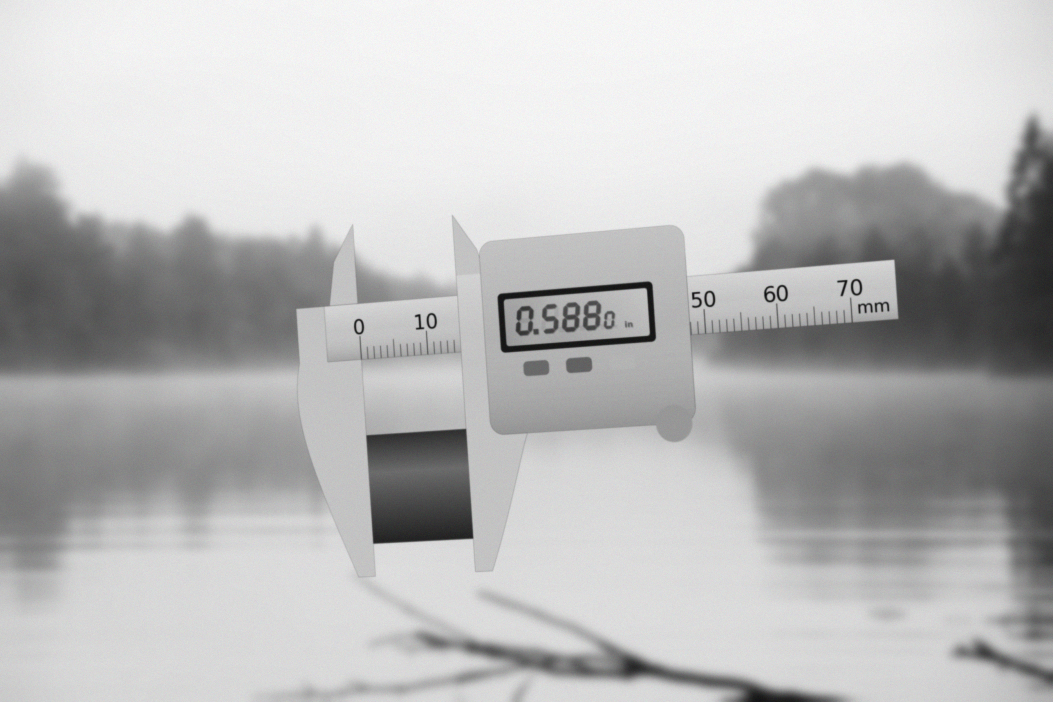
0.5880 in
